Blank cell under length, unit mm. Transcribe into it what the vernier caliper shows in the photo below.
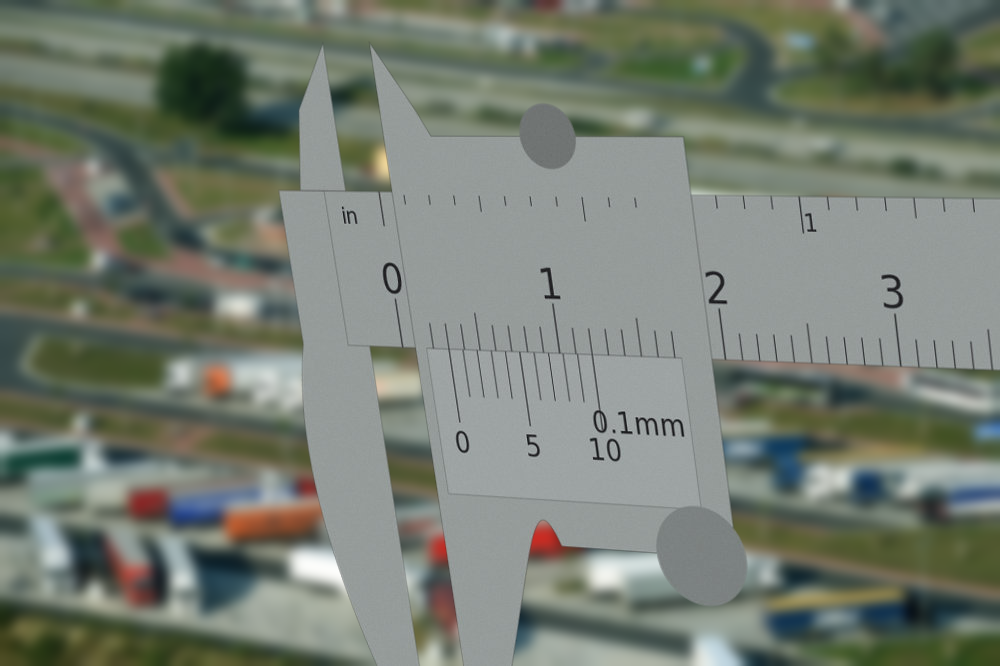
3.0 mm
